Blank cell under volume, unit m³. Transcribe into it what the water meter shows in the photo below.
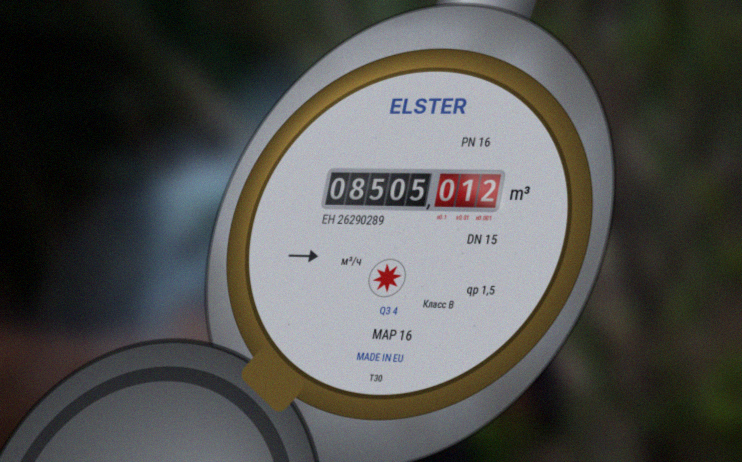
8505.012 m³
